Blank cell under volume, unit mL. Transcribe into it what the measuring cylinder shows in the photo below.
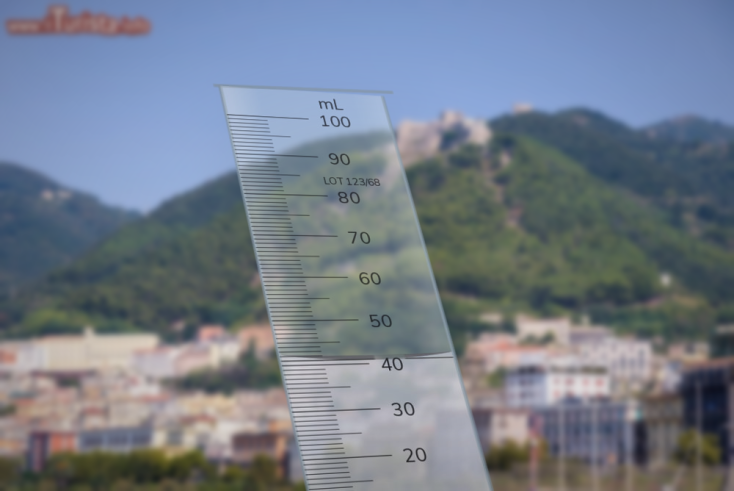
41 mL
